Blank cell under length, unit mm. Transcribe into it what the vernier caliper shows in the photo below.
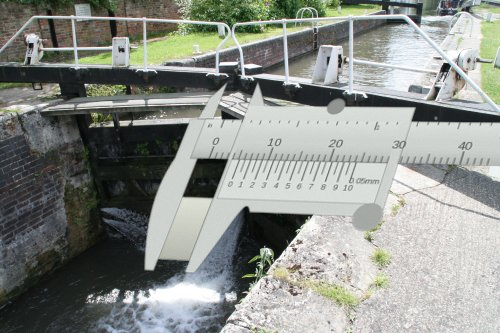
5.2 mm
